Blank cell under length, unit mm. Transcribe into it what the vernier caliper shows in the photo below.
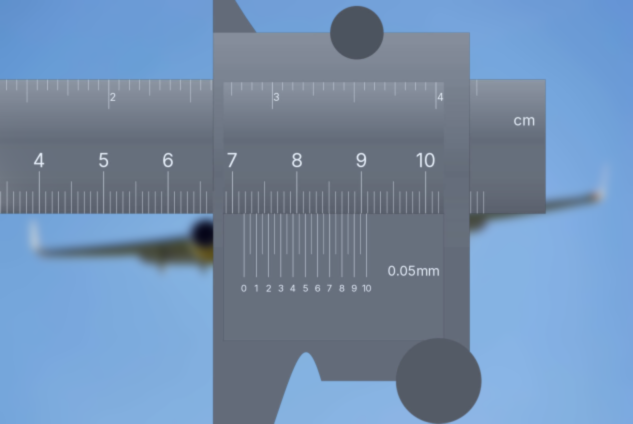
71.8 mm
